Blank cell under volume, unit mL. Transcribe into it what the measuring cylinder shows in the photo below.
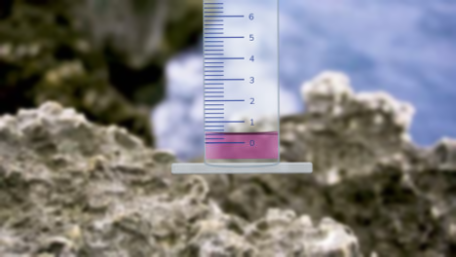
0.4 mL
